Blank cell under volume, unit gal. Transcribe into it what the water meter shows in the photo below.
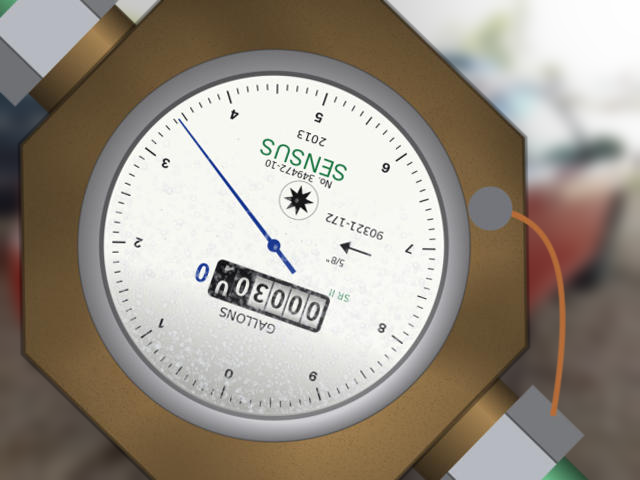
3003.4 gal
